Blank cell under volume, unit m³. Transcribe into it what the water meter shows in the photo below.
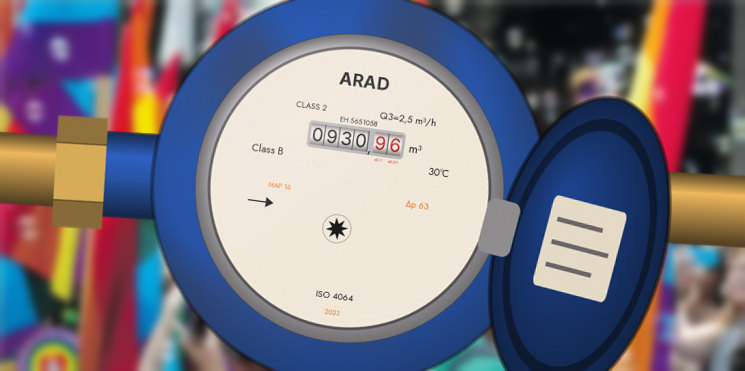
930.96 m³
